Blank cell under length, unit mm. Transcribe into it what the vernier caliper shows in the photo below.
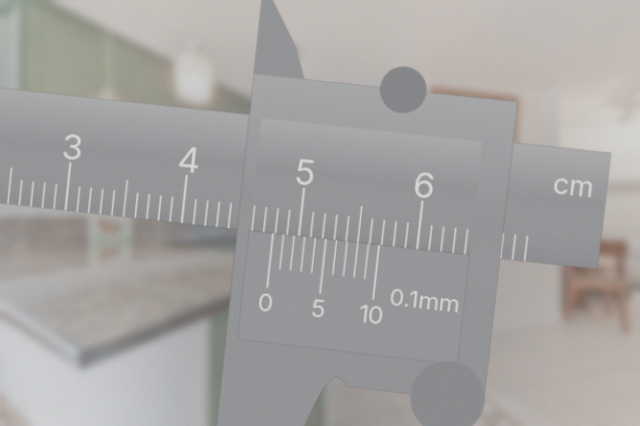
47.8 mm
